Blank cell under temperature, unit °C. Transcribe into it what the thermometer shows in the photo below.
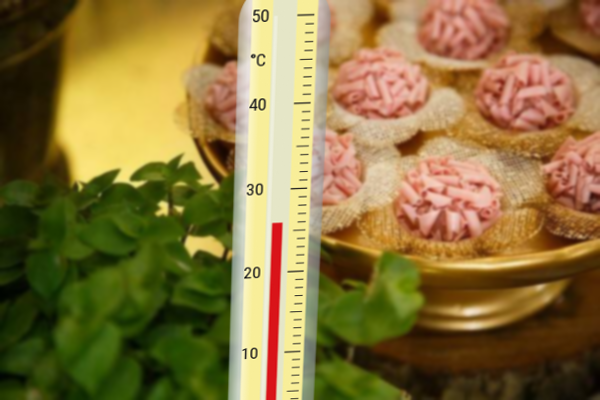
26 °C
